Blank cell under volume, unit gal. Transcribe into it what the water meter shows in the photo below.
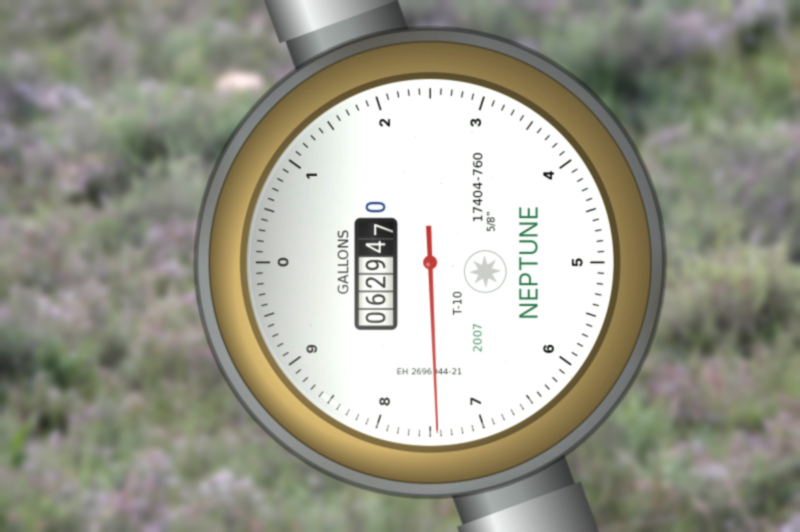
629467.4 gal
